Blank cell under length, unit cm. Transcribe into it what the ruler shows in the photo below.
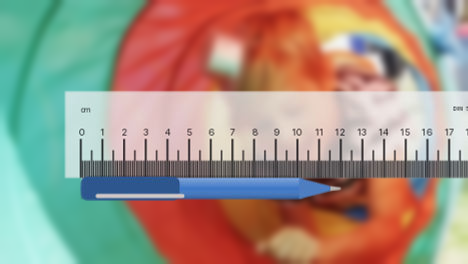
12 cm
